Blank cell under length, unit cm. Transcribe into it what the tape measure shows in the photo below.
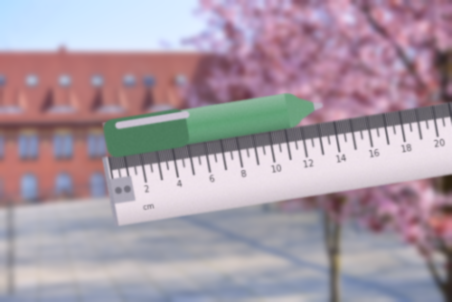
13.5 cm
